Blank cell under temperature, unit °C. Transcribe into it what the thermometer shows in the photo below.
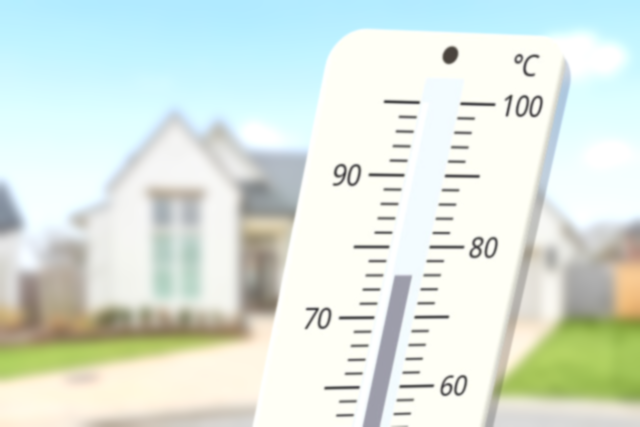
76 °C
